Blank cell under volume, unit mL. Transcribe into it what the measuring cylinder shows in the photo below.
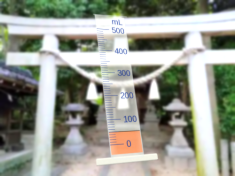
50 mL
